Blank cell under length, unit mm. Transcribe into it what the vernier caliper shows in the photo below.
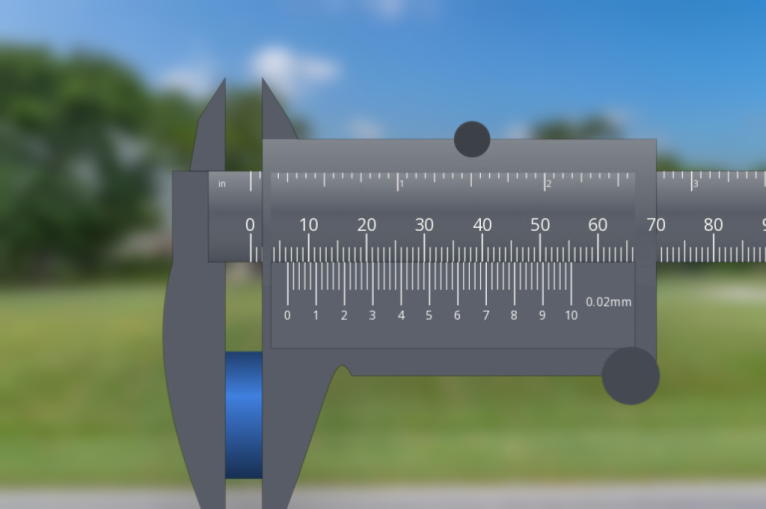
6.4 mm
